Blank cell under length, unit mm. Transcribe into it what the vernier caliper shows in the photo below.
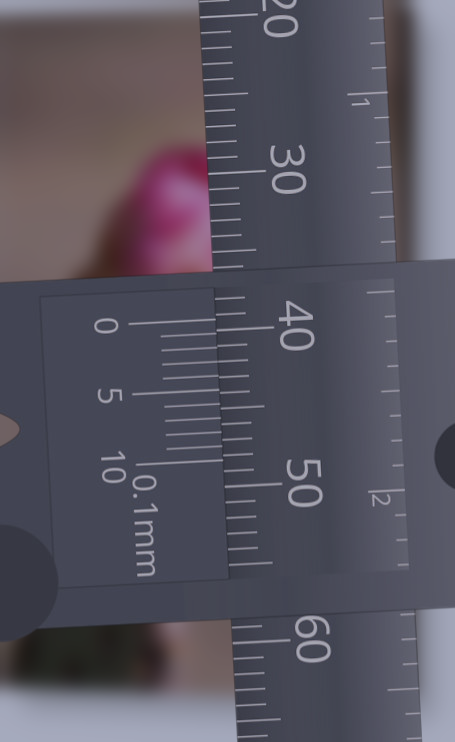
39.3 mm
